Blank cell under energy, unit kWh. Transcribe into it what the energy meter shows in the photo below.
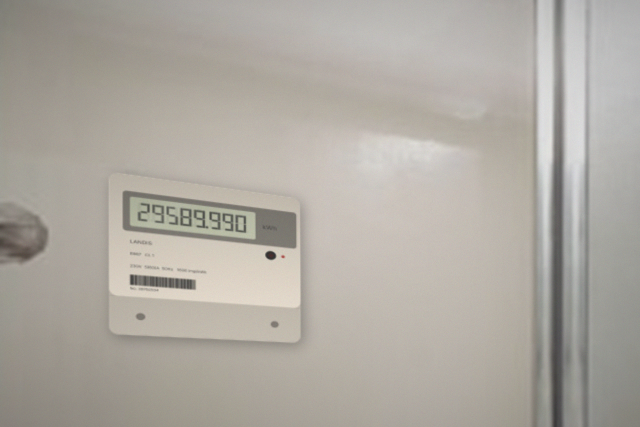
29589.990 kWh
